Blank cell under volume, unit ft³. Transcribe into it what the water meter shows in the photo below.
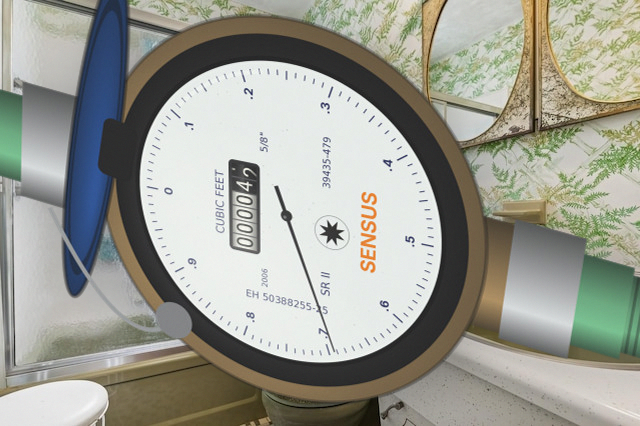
41.69 ft³
